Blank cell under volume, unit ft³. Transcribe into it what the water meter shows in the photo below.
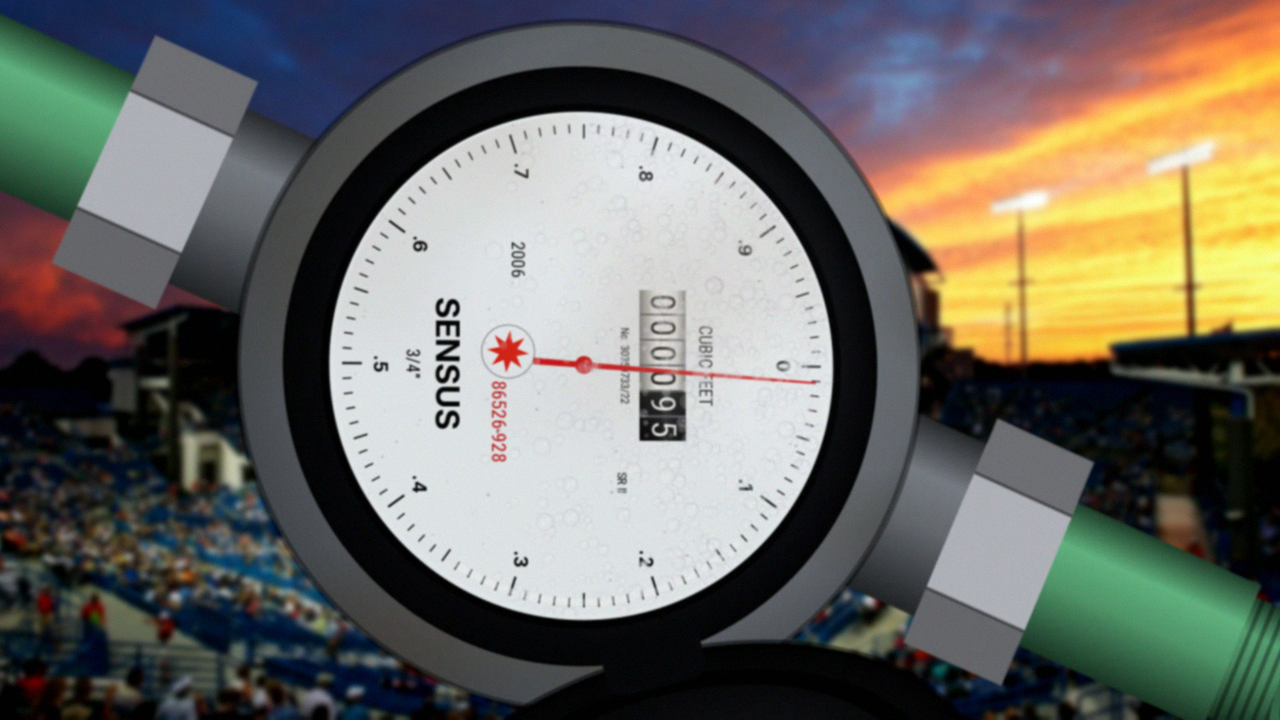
95.01 ft³
